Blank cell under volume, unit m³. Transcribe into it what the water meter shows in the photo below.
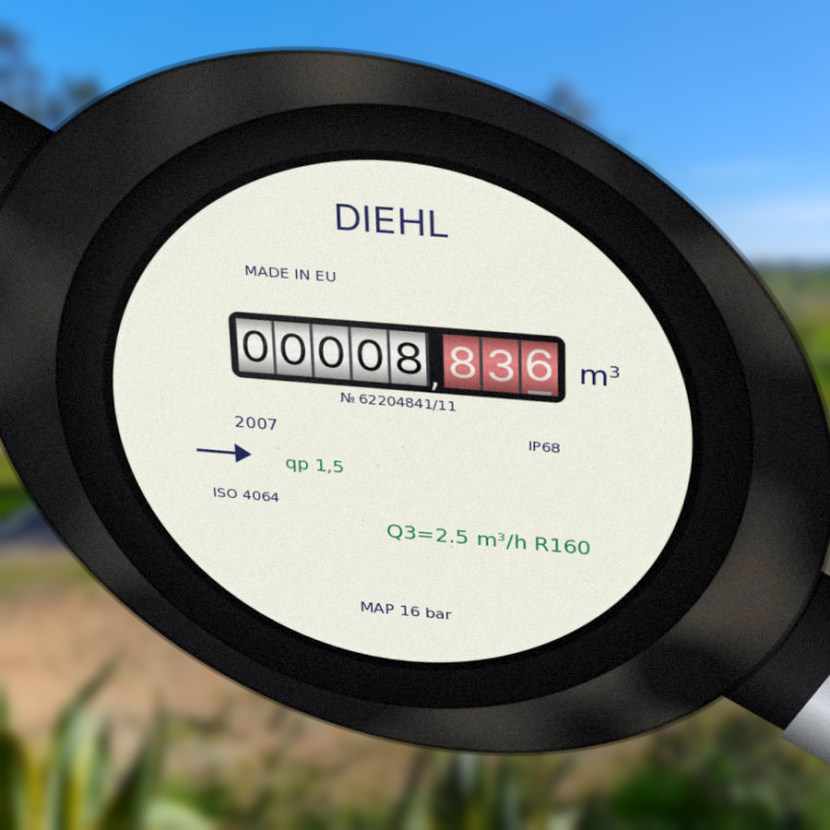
8.836 m³
